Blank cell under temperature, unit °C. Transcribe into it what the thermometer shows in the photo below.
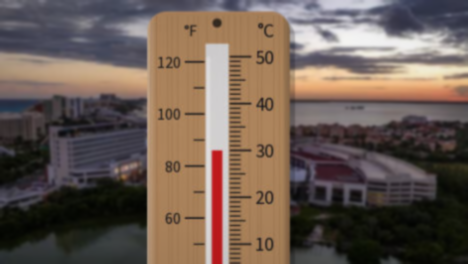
30 °C
